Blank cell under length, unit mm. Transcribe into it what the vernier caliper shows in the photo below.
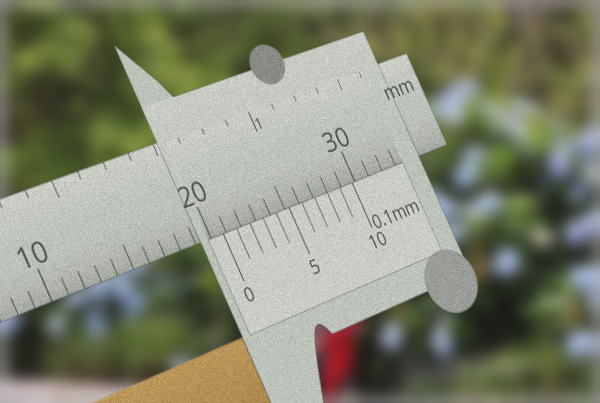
20.8 mm
